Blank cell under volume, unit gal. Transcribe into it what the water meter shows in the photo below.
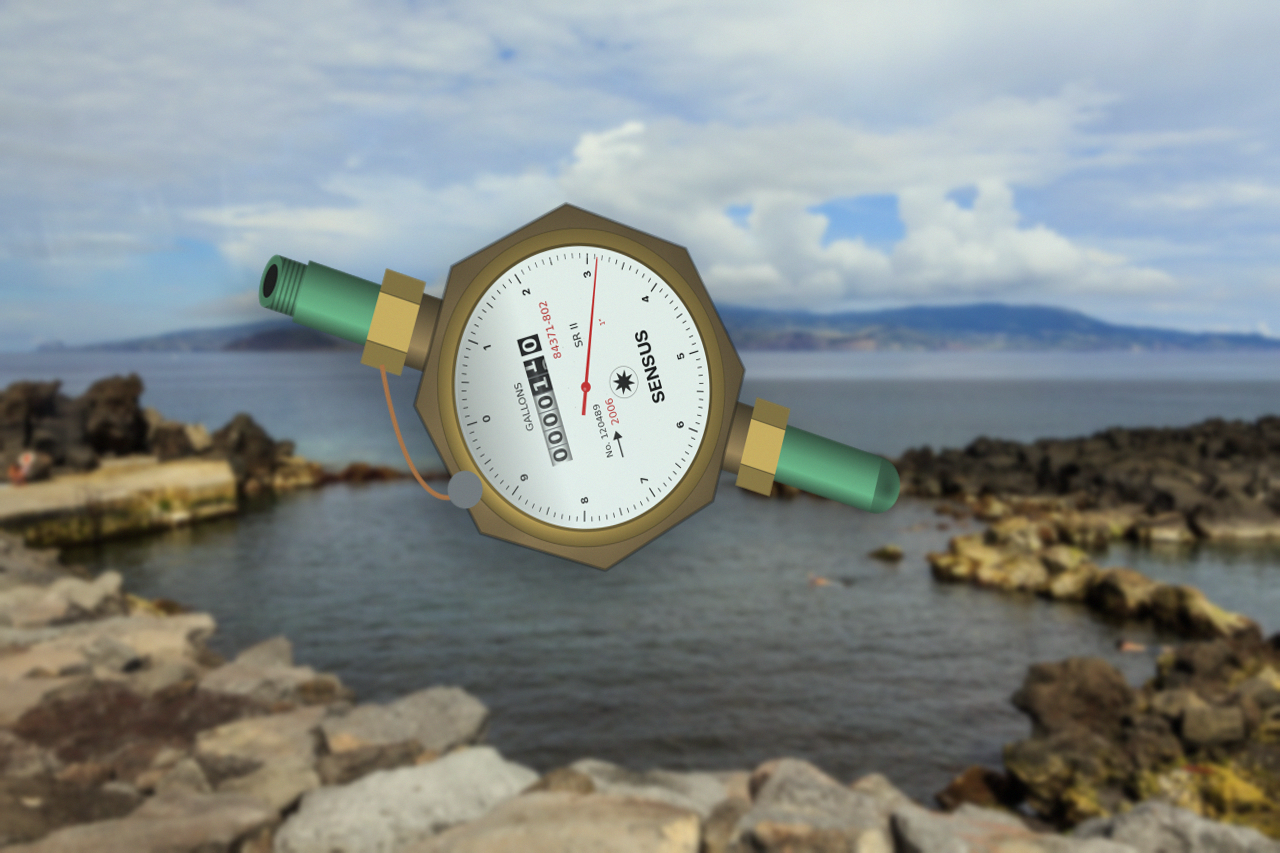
113.1 gal
